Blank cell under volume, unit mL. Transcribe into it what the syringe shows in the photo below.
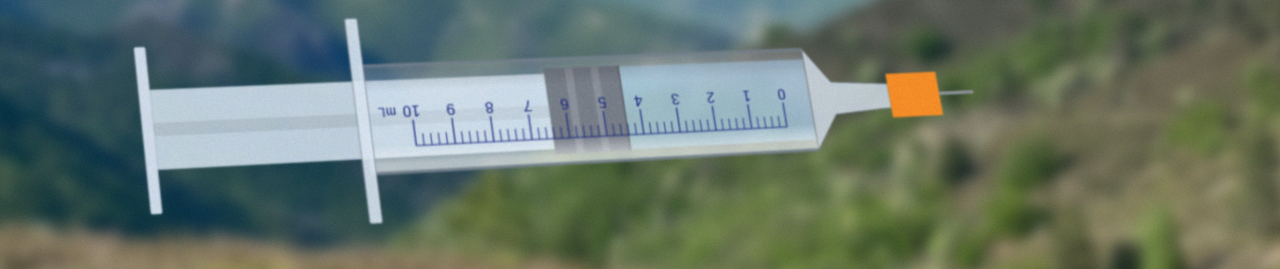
4.4 mL
